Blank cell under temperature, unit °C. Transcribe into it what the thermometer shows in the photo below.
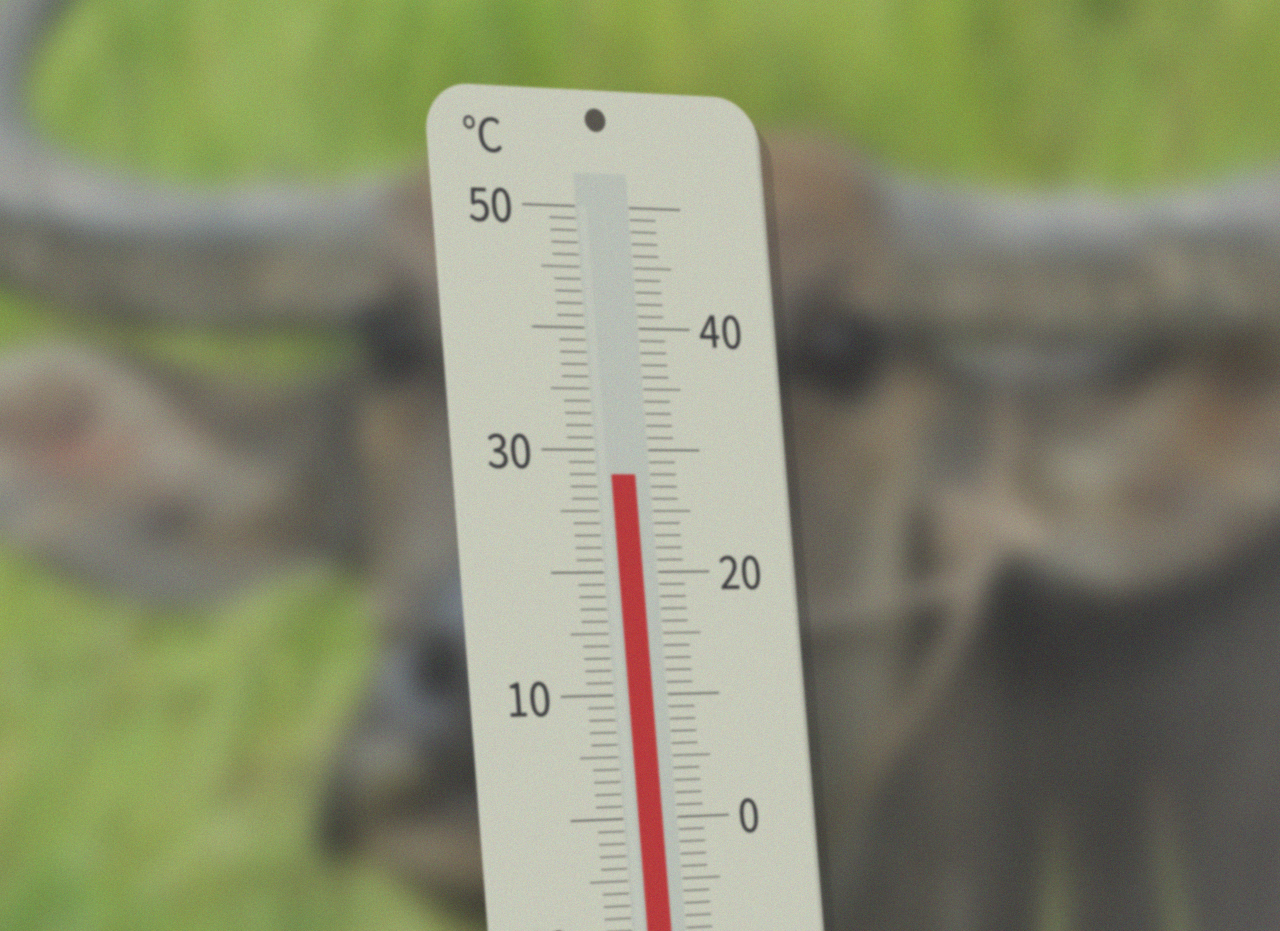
28 °C
